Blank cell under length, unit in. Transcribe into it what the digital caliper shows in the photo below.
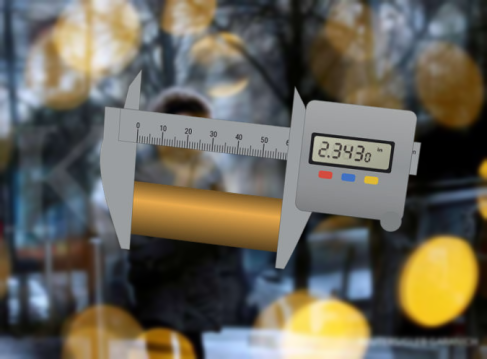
2.3430 in
